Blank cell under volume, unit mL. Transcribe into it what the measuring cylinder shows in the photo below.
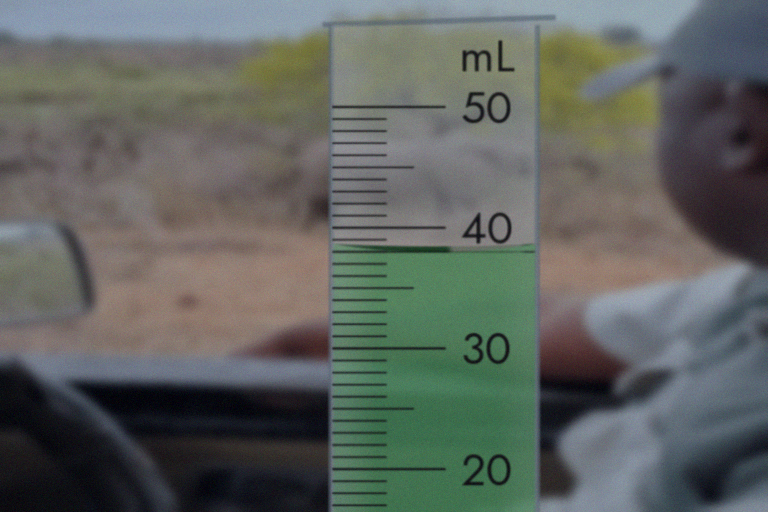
38 mL
